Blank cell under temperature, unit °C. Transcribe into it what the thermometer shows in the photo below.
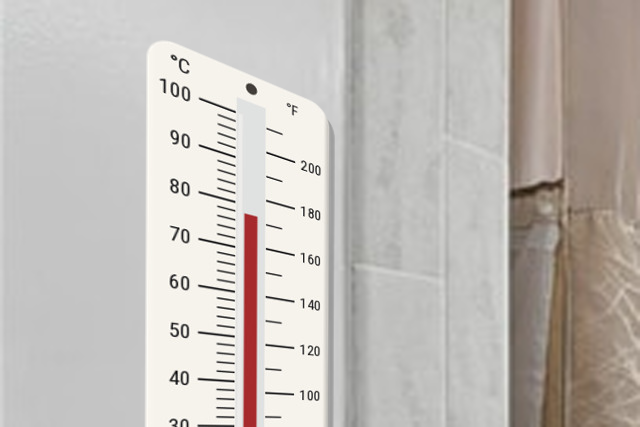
78 °C
